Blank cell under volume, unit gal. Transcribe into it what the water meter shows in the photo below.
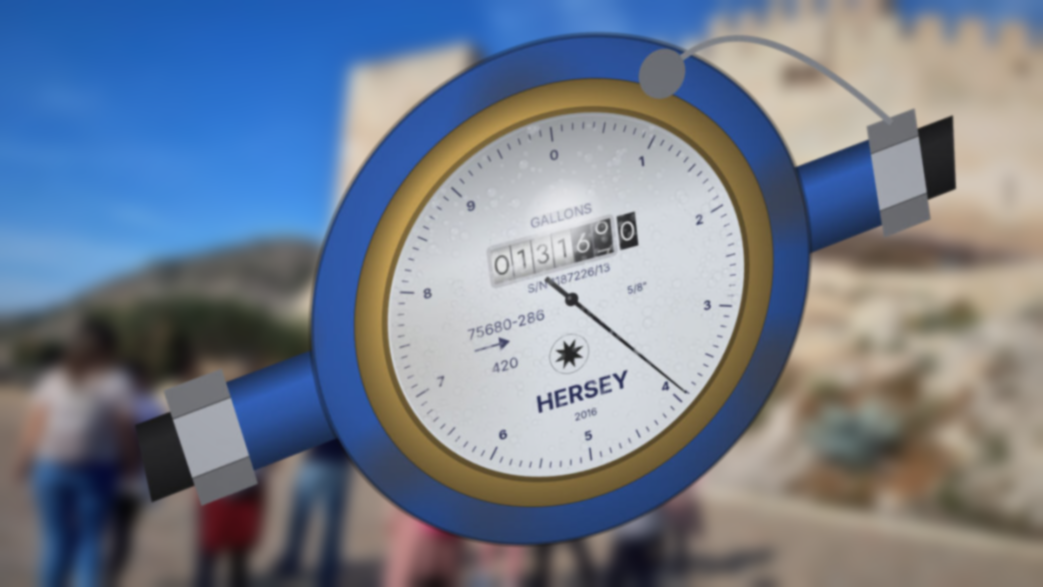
131663.9 gal
